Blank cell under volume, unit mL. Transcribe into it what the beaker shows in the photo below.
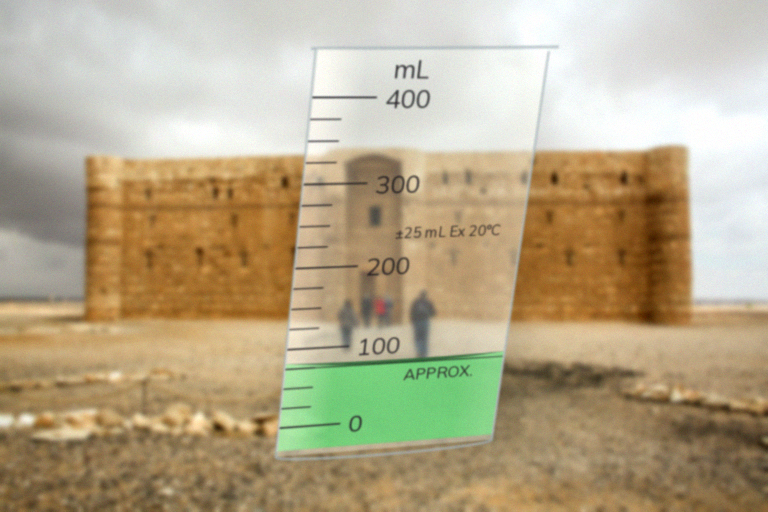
75 mL
